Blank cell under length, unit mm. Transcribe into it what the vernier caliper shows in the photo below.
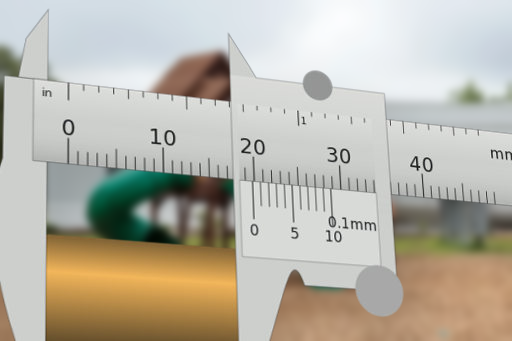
19.8 mm
